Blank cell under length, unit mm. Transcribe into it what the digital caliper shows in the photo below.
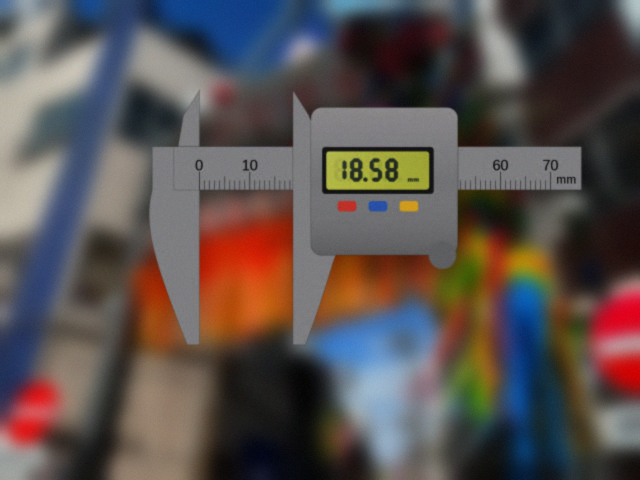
18.58 mm
